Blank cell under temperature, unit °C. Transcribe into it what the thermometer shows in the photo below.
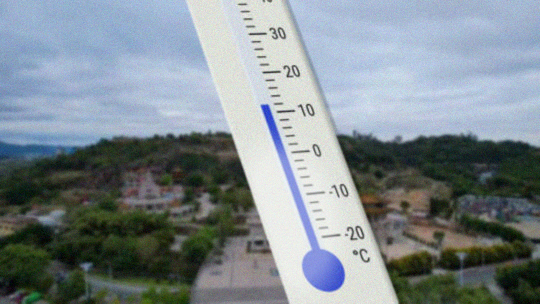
12 °C
